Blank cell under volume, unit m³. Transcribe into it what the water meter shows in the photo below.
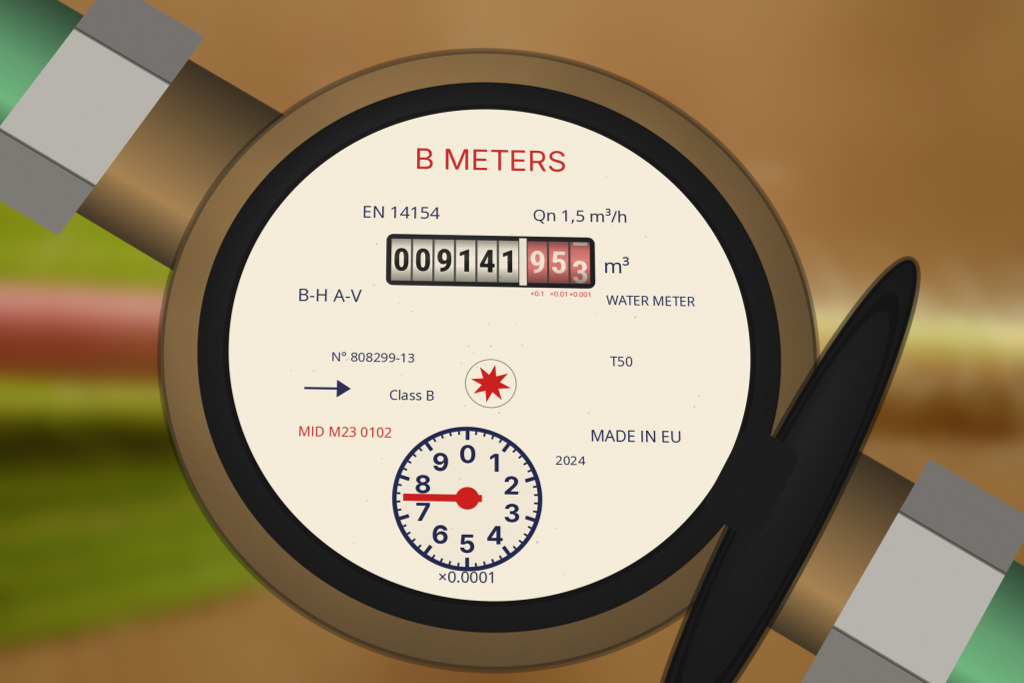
9141.9527 m³
